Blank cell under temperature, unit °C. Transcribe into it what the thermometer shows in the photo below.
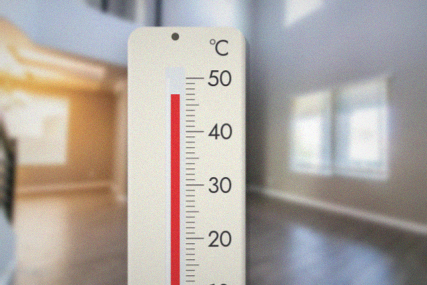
47 °C
